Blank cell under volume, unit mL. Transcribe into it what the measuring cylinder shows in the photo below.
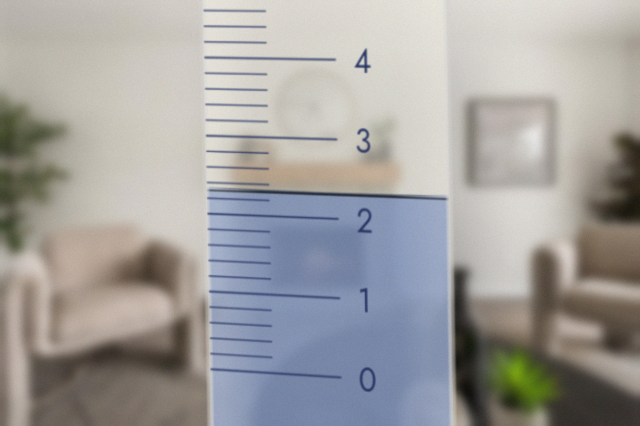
2.3 mL
